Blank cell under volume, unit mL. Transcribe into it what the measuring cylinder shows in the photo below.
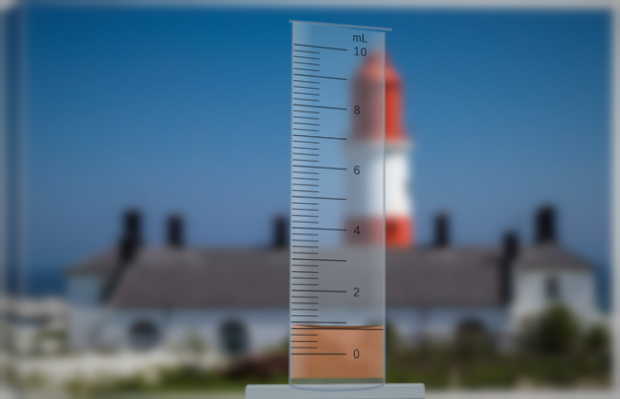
0.8 mL
